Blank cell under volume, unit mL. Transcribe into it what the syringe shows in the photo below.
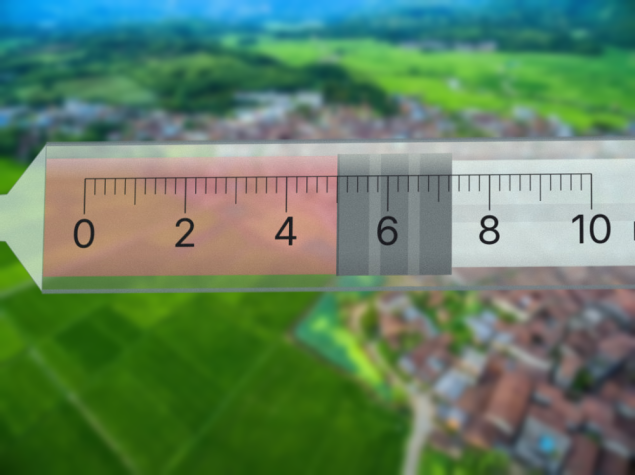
5 mL
